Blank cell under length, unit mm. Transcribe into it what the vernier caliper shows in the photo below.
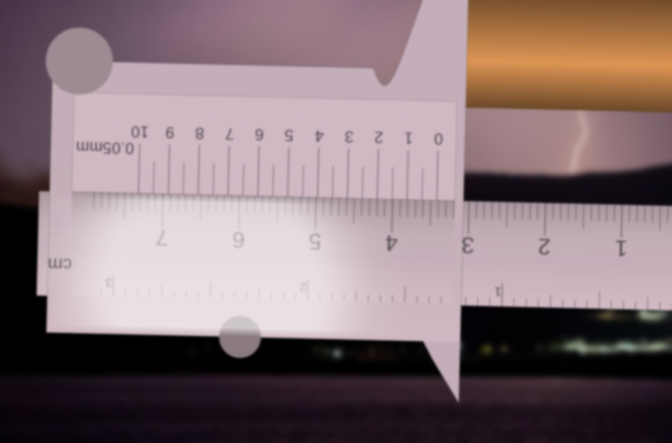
34.2 mm
